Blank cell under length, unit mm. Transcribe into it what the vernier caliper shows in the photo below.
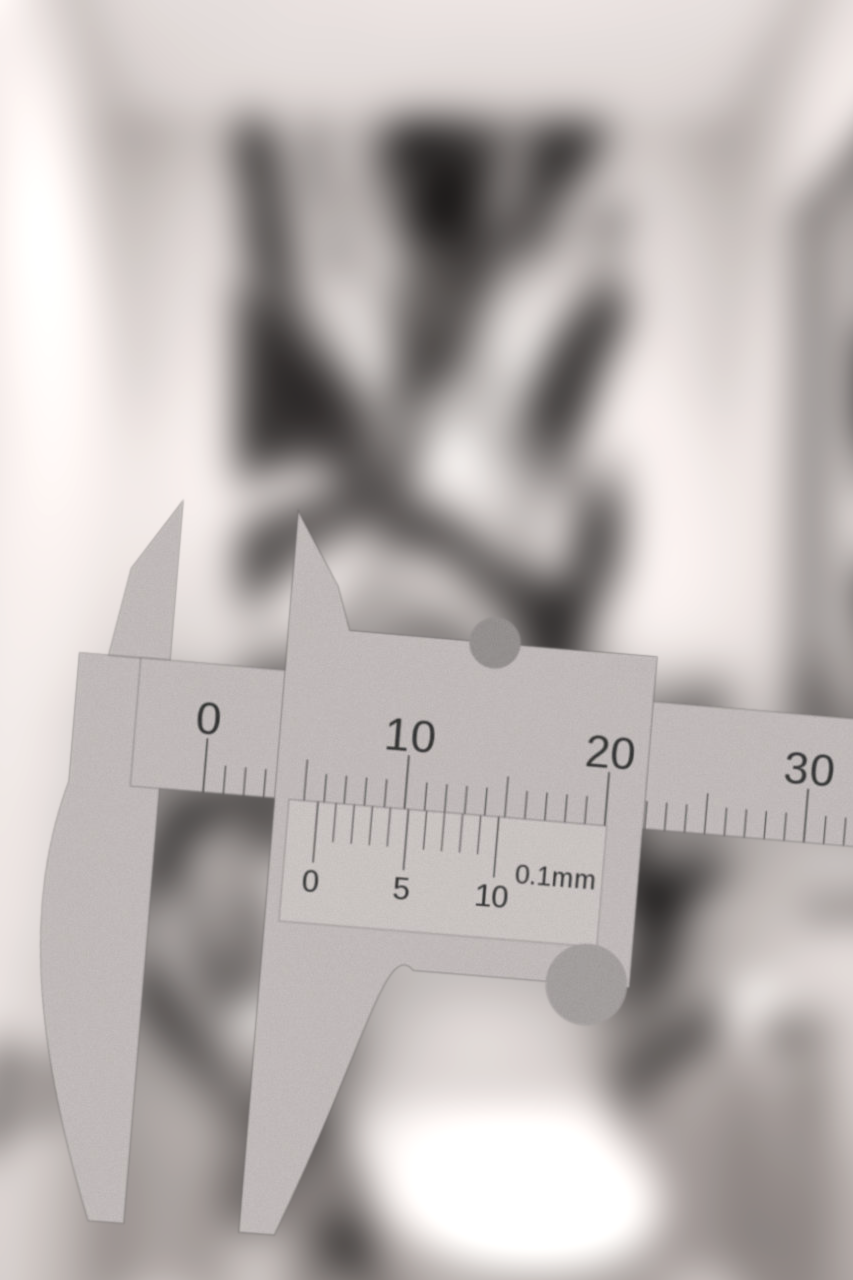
5.7 mm
